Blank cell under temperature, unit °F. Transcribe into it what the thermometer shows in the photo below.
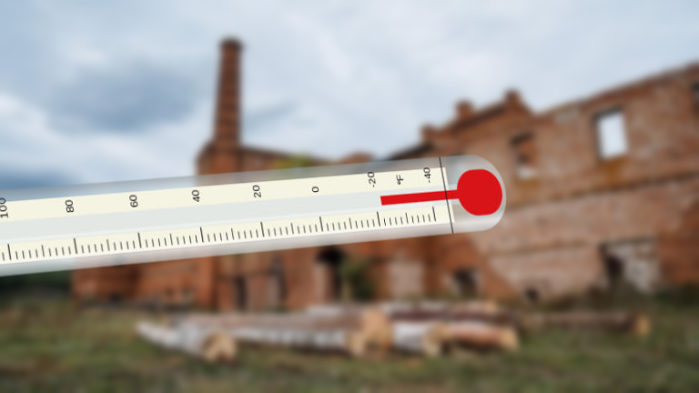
-22 °F
